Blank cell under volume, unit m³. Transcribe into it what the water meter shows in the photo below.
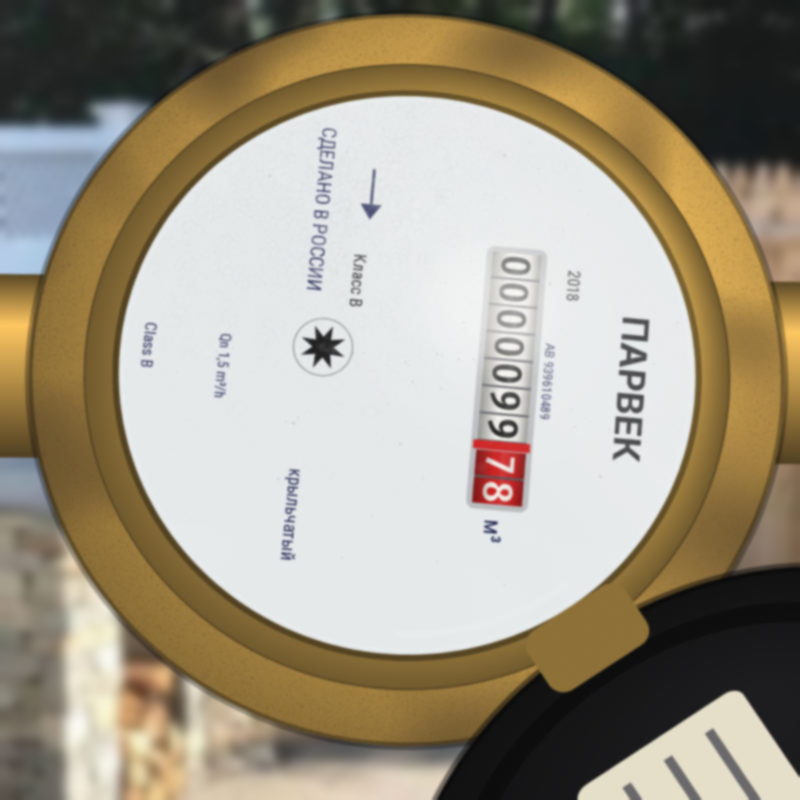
99.78 m³
